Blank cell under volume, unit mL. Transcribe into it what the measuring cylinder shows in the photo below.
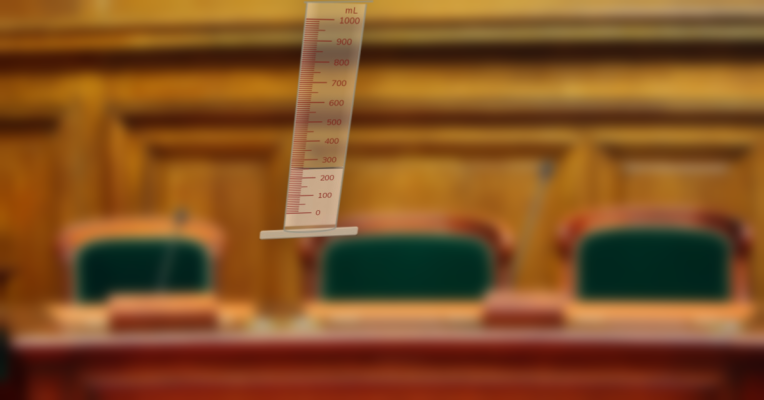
250 mL
